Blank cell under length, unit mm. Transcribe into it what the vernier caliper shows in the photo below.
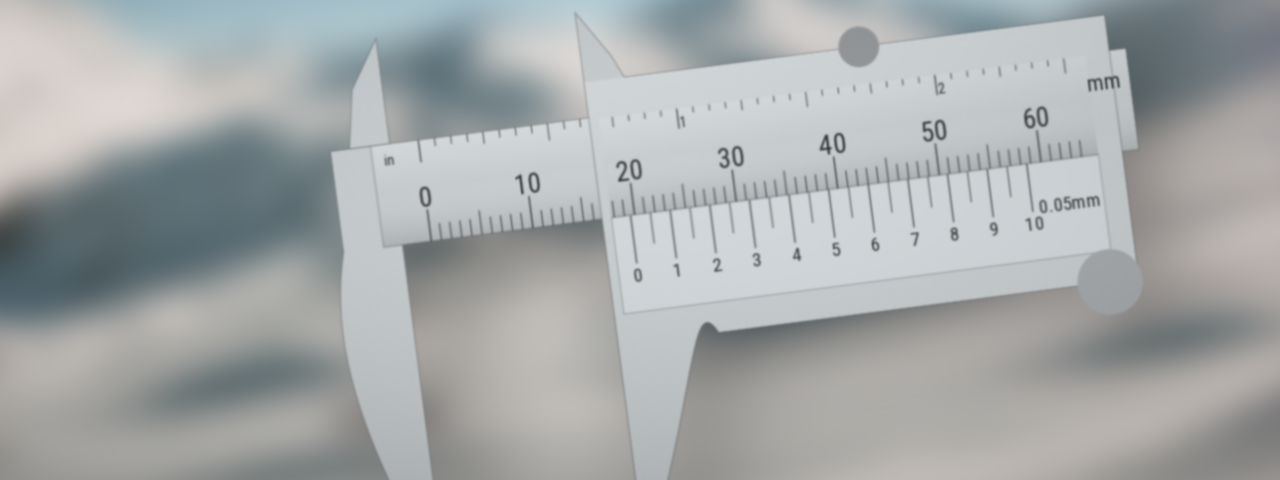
19.6 mm
